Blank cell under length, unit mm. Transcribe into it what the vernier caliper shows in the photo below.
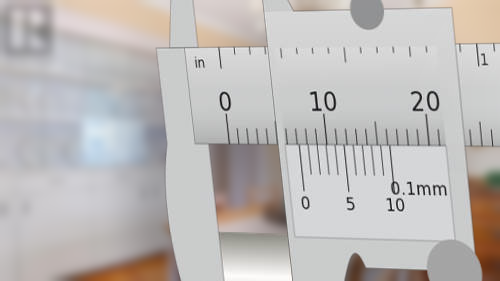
7.2 mm
